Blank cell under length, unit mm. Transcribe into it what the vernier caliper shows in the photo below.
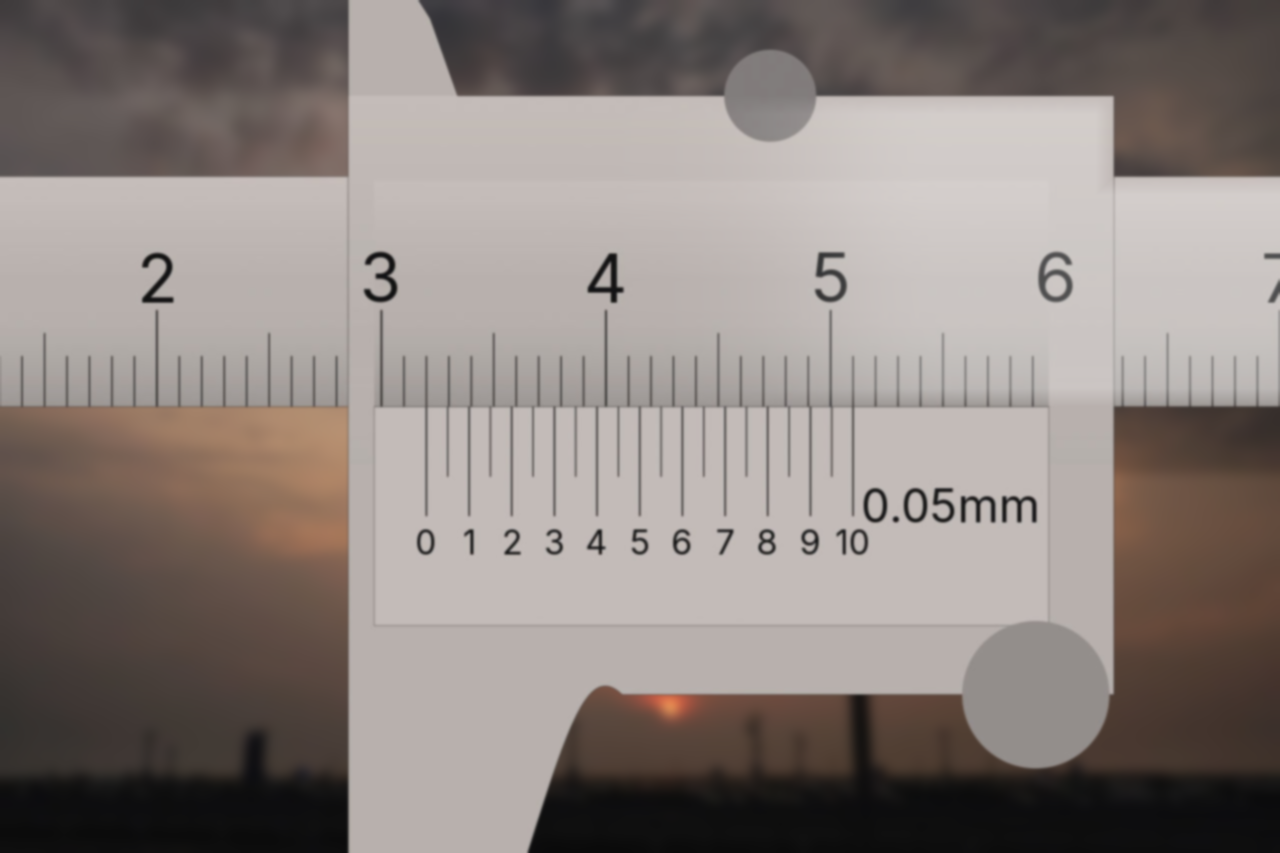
32.0 mm
